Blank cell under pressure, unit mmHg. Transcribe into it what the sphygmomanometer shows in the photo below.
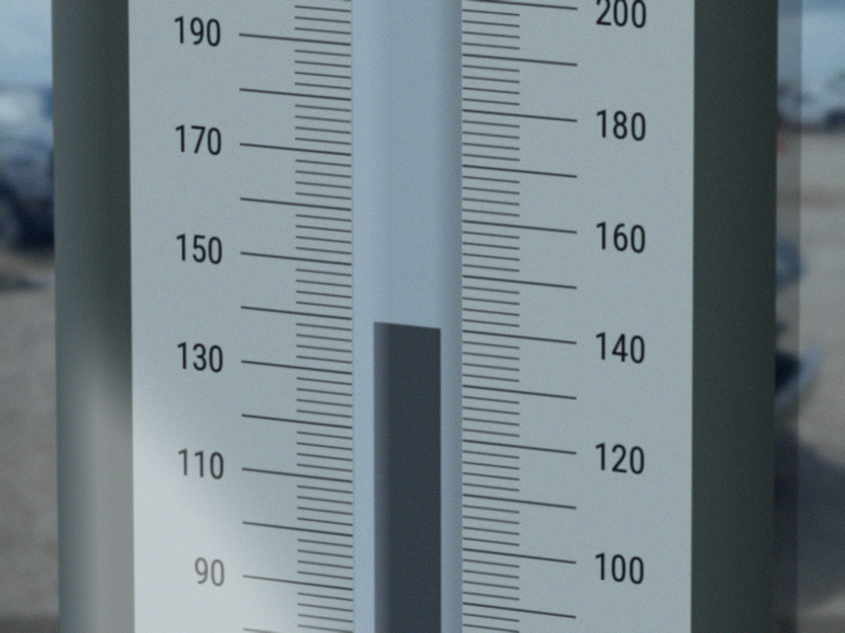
140 mmHg
